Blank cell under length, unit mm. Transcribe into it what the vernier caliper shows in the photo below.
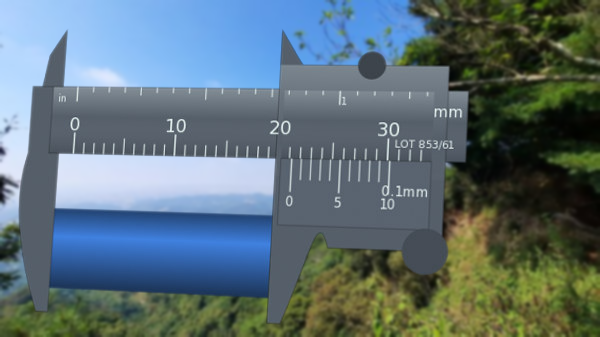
21.2 mm
